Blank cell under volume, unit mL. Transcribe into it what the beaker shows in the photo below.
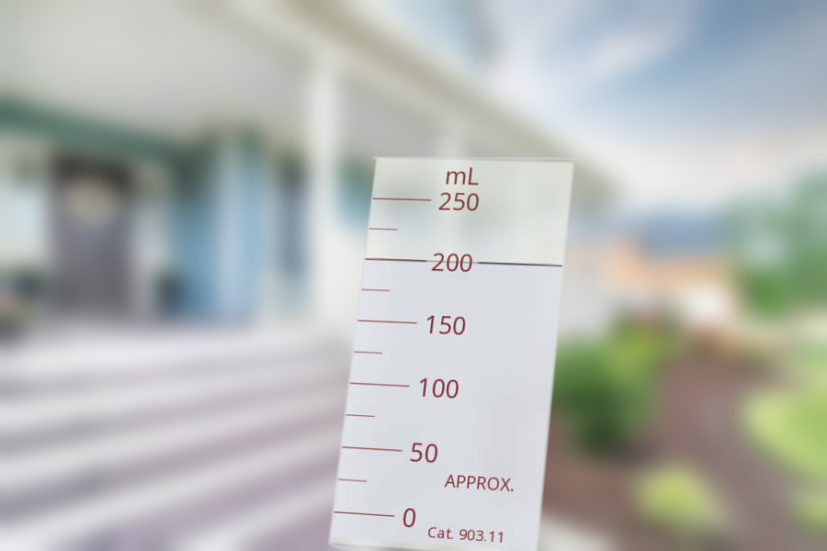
200 mL
